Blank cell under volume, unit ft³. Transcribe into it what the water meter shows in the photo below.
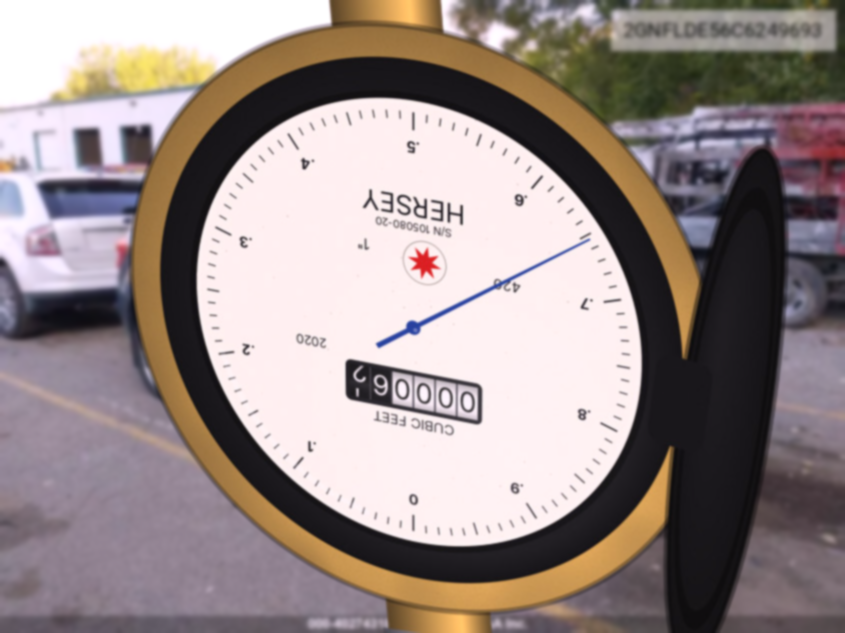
61.65 ft³
